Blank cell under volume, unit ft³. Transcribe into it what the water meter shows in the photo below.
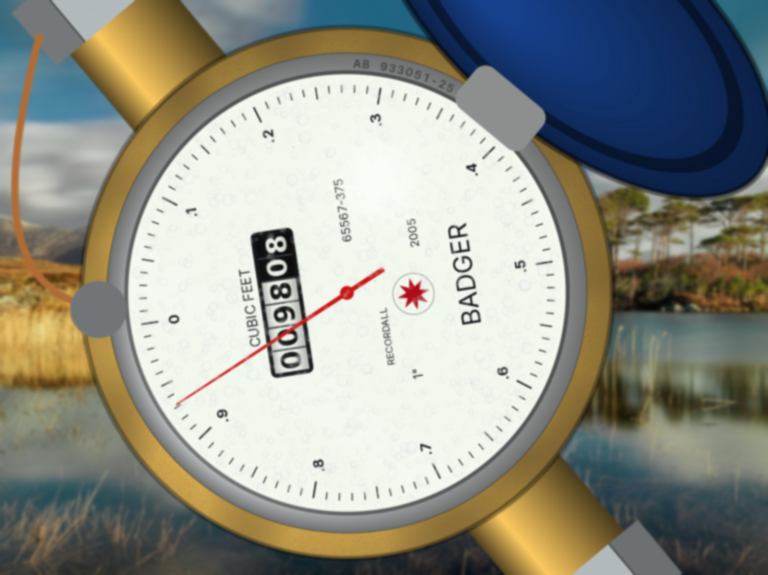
9807.93 ft³
